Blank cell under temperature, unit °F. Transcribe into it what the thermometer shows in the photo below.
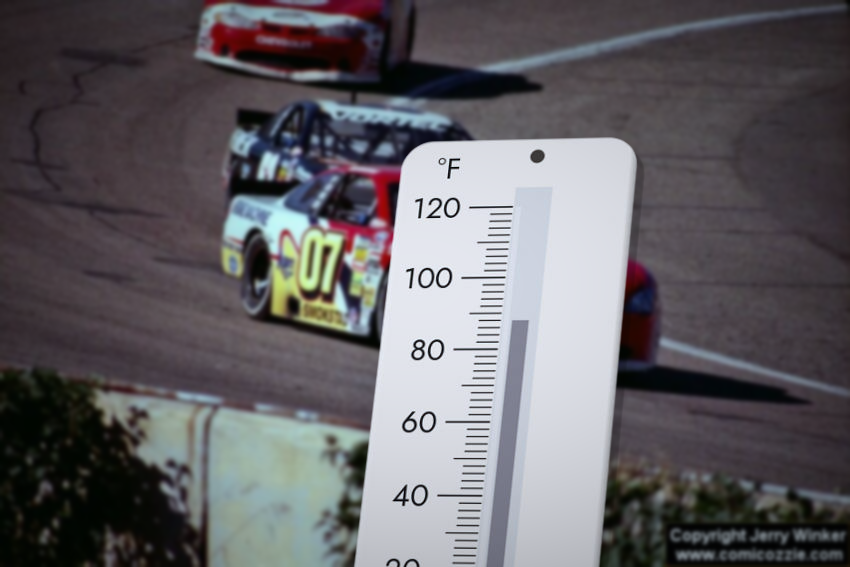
88 °F
